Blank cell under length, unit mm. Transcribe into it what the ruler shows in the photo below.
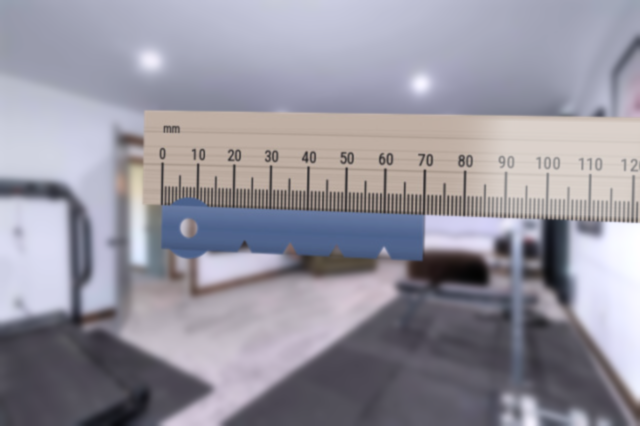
70 mm
